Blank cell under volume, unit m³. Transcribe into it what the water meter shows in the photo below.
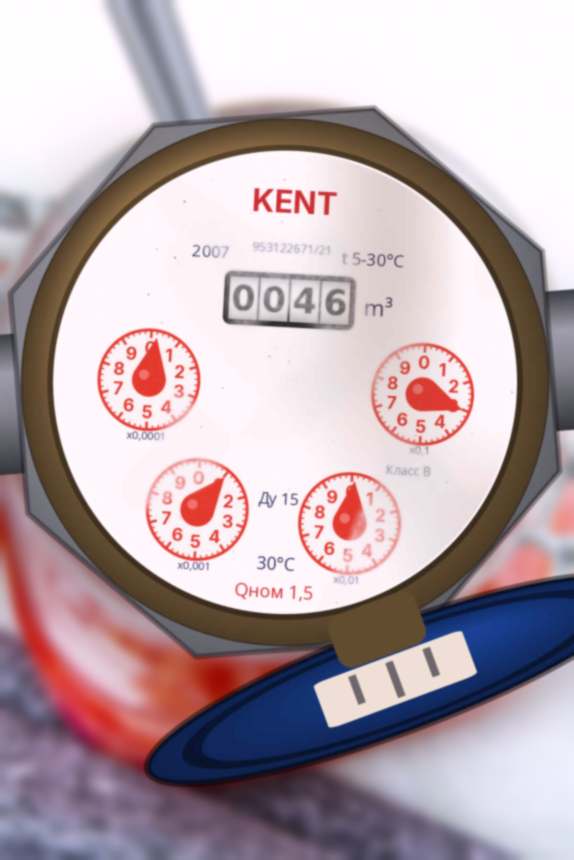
46.3010 m³
